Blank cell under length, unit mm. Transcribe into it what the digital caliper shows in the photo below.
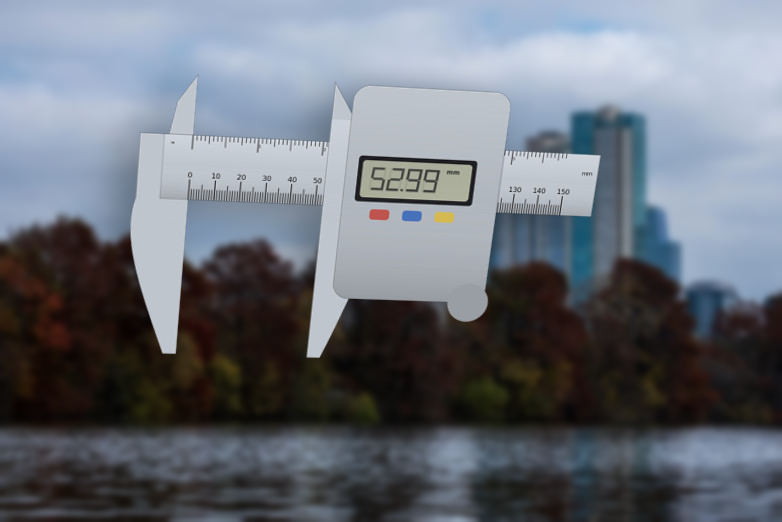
52.99 mm
